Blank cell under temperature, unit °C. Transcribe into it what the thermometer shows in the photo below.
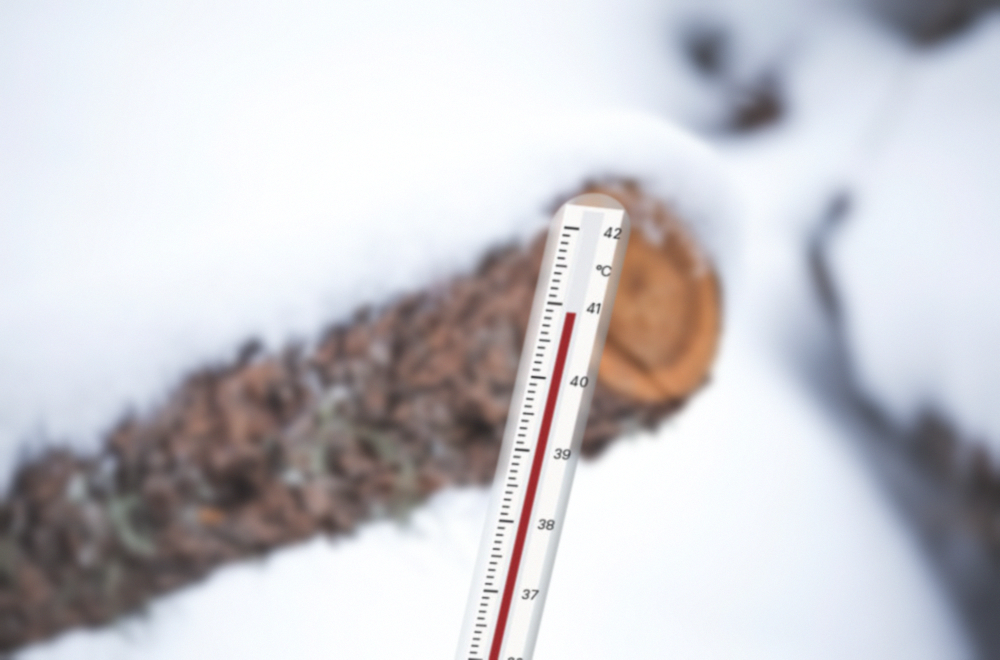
40.9 °C
